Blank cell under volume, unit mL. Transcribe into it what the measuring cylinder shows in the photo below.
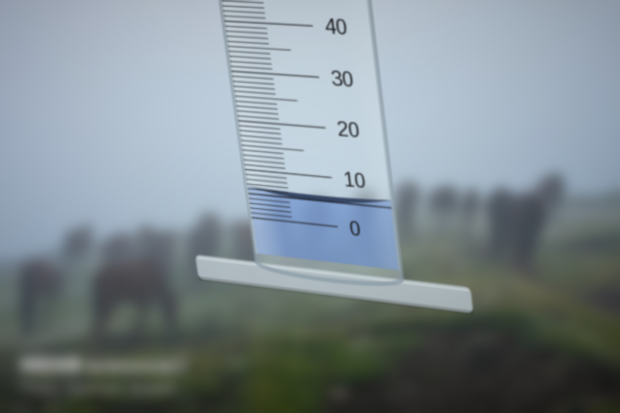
5 mL
